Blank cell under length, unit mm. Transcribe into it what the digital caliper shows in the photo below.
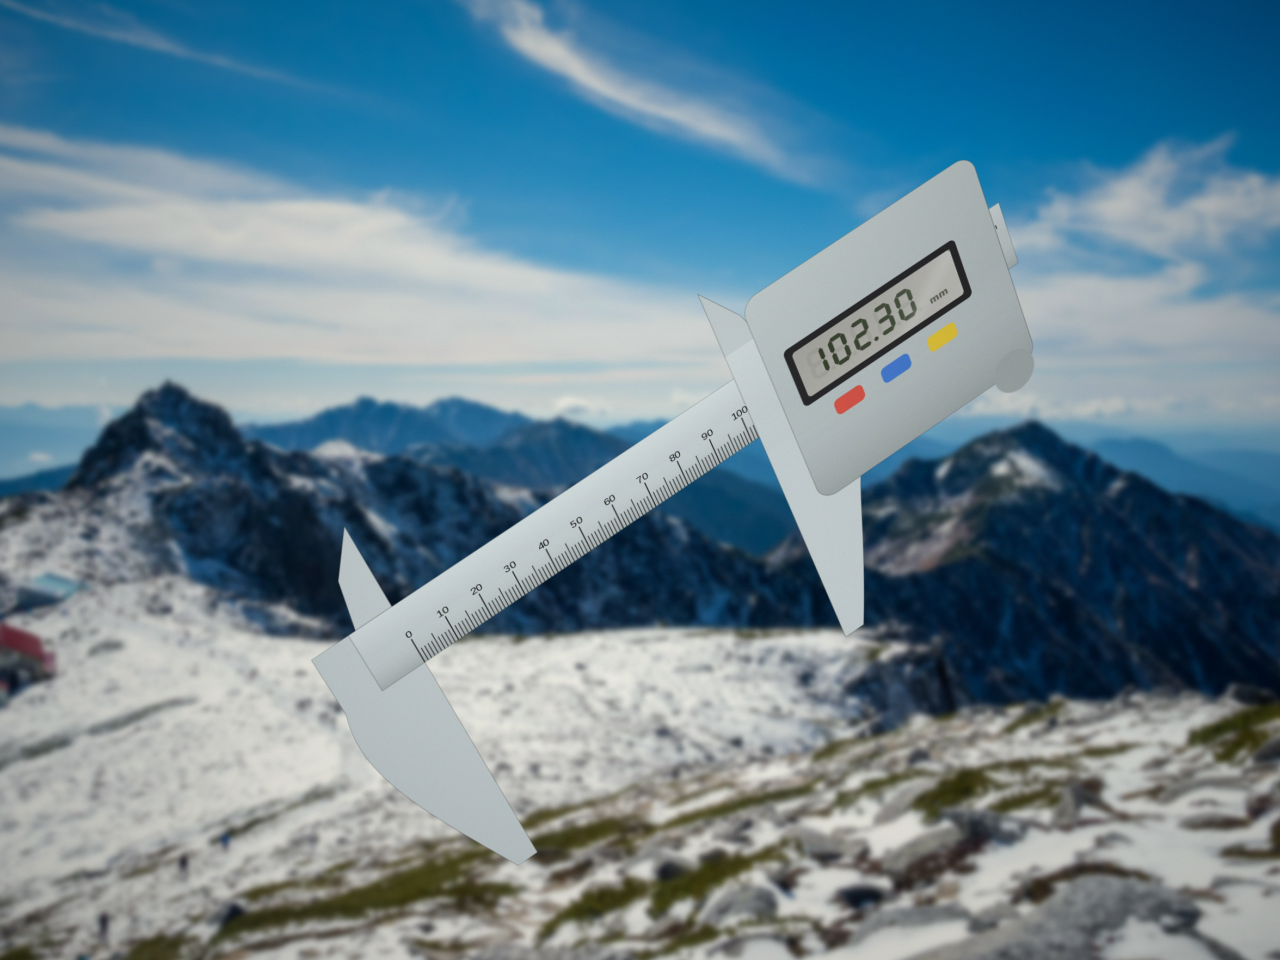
102.30 mm
